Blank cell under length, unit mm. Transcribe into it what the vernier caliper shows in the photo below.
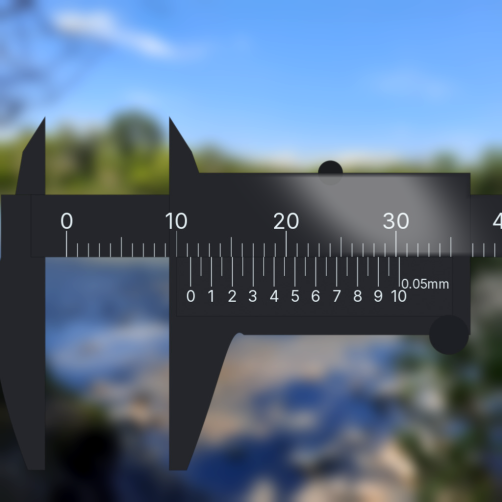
11.3 mm
